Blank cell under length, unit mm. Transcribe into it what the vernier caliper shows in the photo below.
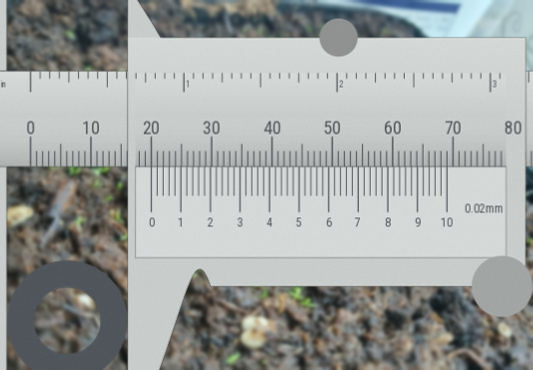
20.0 mm
